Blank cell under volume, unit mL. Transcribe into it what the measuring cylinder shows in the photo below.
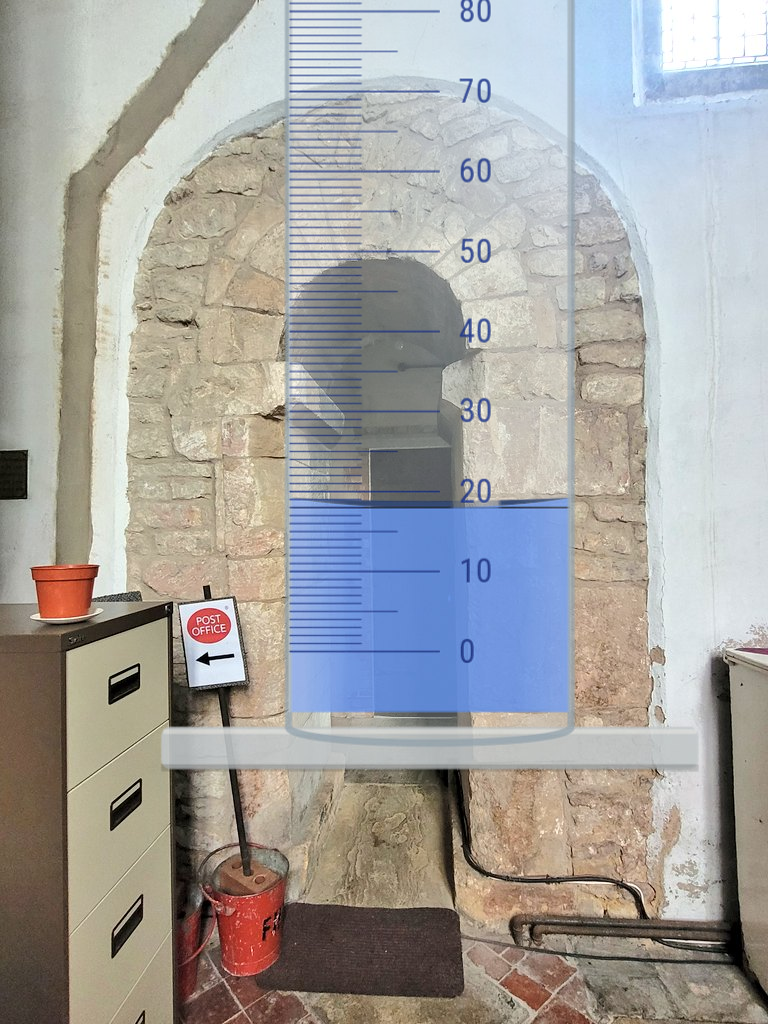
18 mL
